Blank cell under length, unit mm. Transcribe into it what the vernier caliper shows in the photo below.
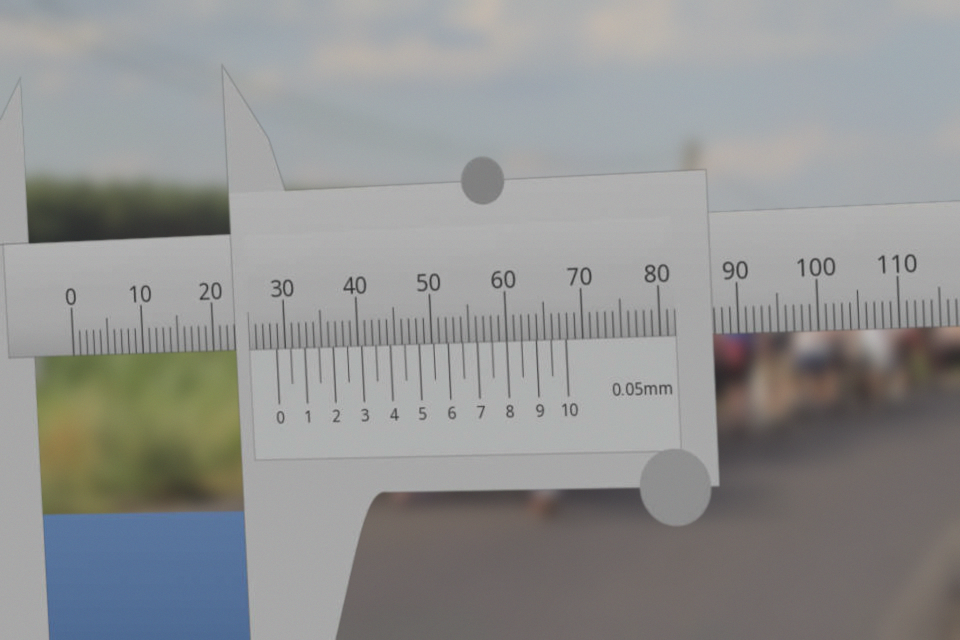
28.8 mm
